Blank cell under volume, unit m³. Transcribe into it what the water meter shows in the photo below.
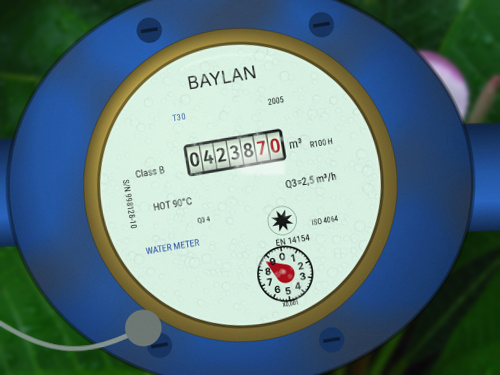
4238.708 m³
